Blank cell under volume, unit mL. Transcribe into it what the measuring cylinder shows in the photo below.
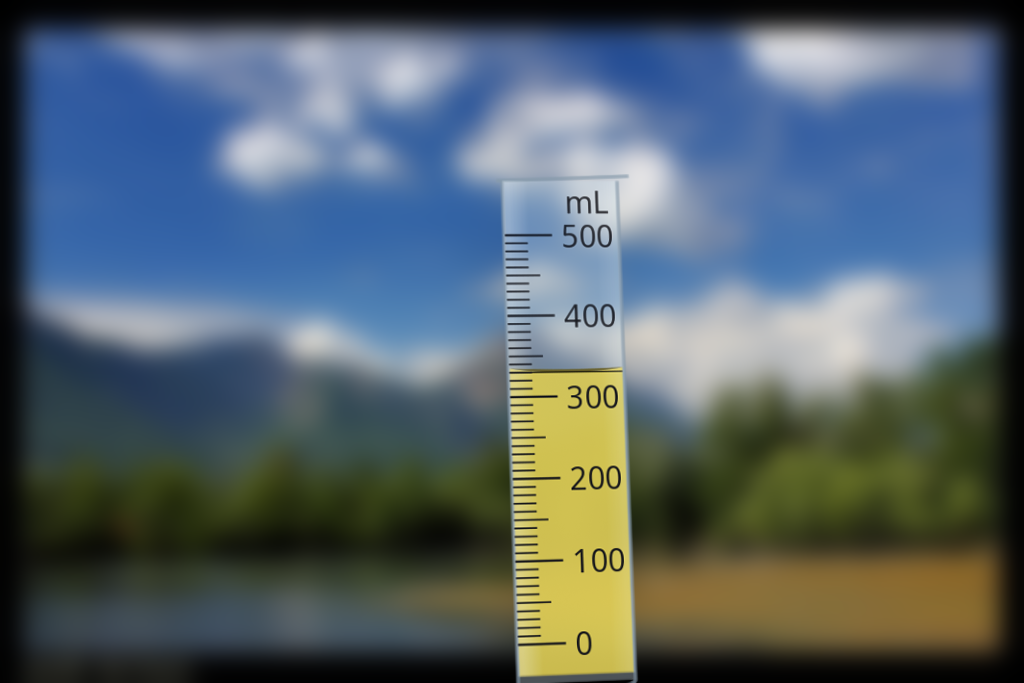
330 mL
